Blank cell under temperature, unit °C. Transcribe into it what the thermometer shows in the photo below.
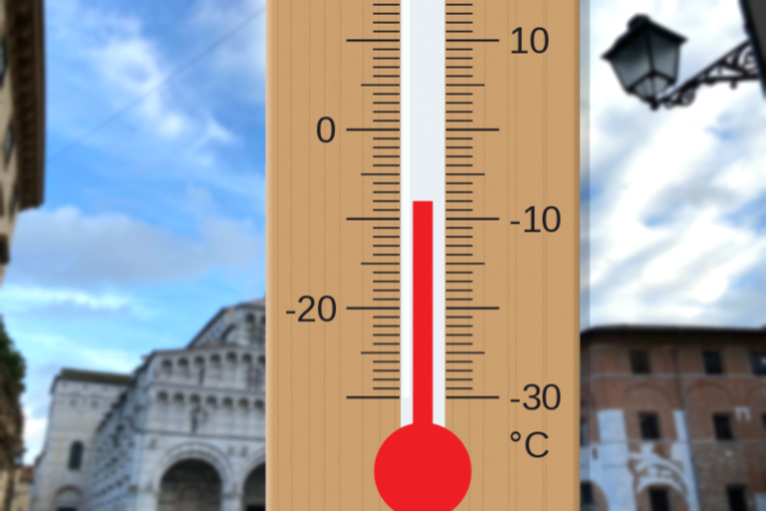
-8 °C
